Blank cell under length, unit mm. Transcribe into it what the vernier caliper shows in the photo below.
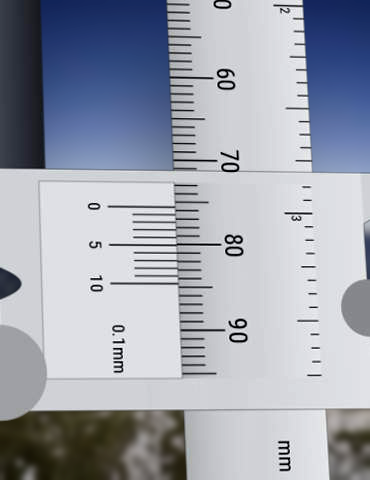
75.6 mm
